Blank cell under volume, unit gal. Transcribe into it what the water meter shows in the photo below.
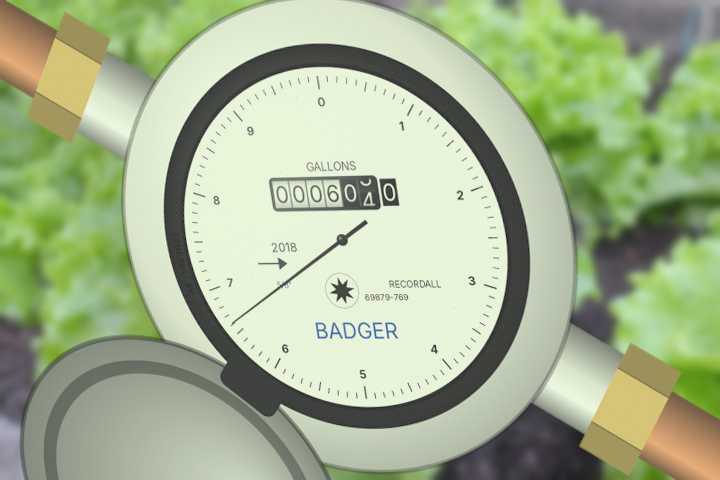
6036.6 gal
